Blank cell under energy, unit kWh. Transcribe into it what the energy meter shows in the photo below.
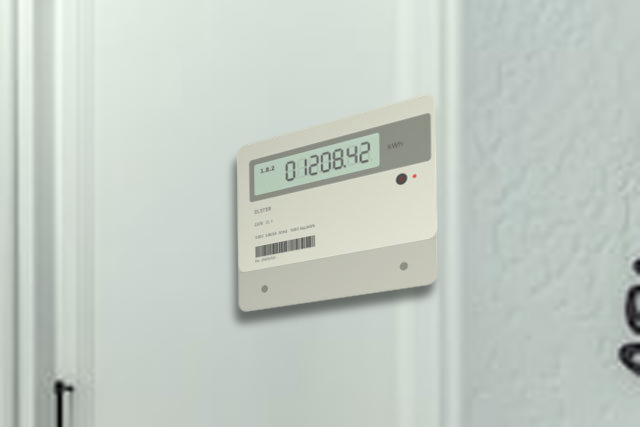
1208.42 kWh
